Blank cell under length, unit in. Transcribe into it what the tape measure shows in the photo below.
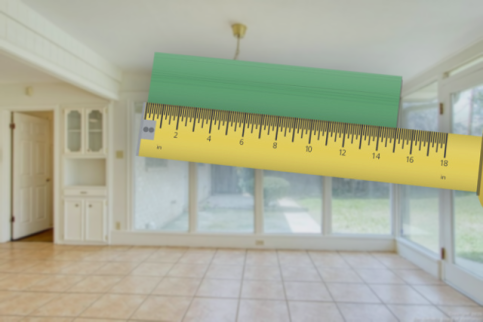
15 in
